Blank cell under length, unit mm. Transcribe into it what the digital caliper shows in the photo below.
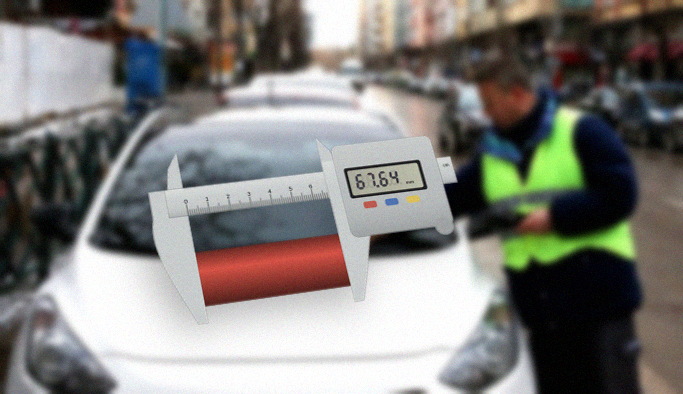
67.64 mm
